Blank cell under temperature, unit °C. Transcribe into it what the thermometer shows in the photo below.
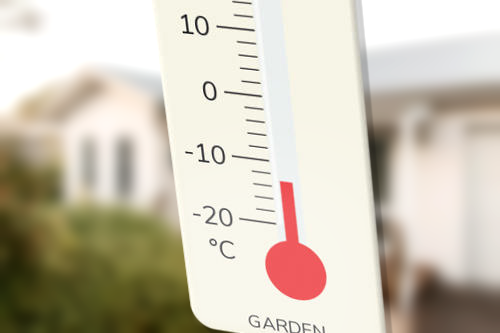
-13 °C
